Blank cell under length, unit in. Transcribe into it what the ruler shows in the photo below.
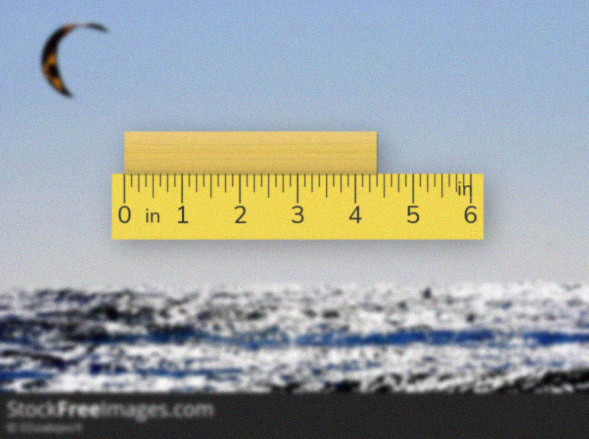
4.375 in
